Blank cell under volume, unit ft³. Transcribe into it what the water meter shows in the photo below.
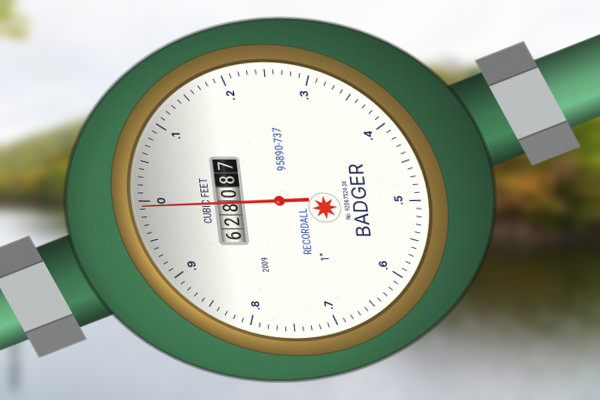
628086.99 ft³
